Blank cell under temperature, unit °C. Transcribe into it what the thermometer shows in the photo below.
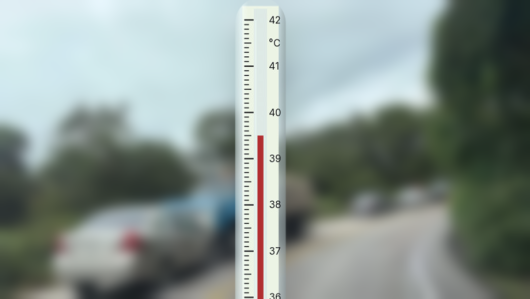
39.5 °C
